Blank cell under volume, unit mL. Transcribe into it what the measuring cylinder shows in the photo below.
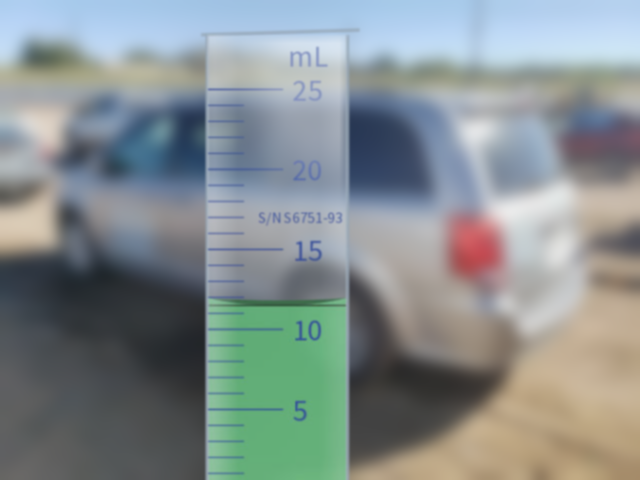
11.5 mL
